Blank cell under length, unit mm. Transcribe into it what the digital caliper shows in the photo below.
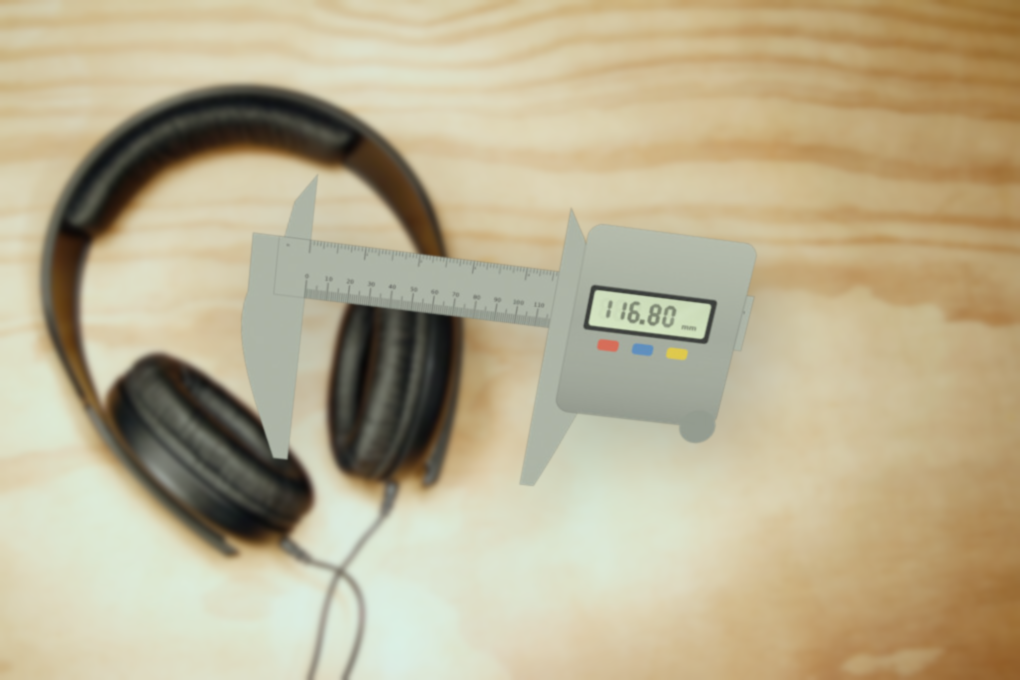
116.80 mm
